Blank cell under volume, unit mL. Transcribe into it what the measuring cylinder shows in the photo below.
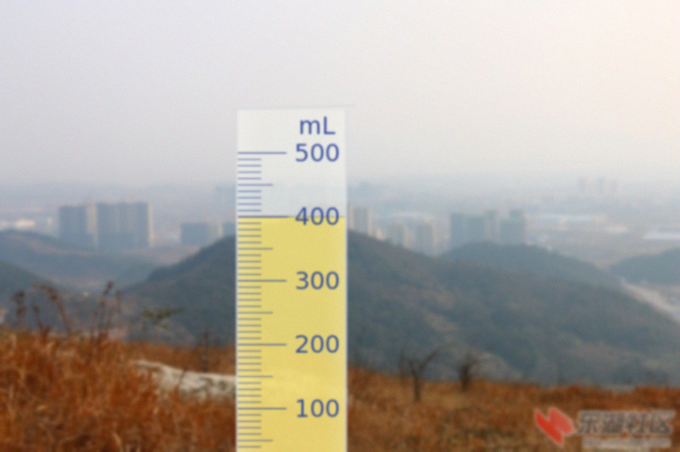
400 mL
